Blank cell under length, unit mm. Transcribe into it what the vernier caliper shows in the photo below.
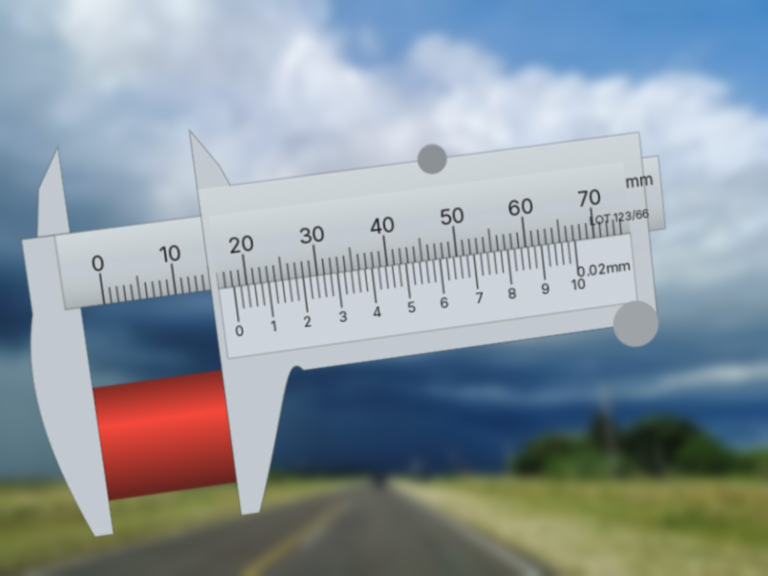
18.2 mm
